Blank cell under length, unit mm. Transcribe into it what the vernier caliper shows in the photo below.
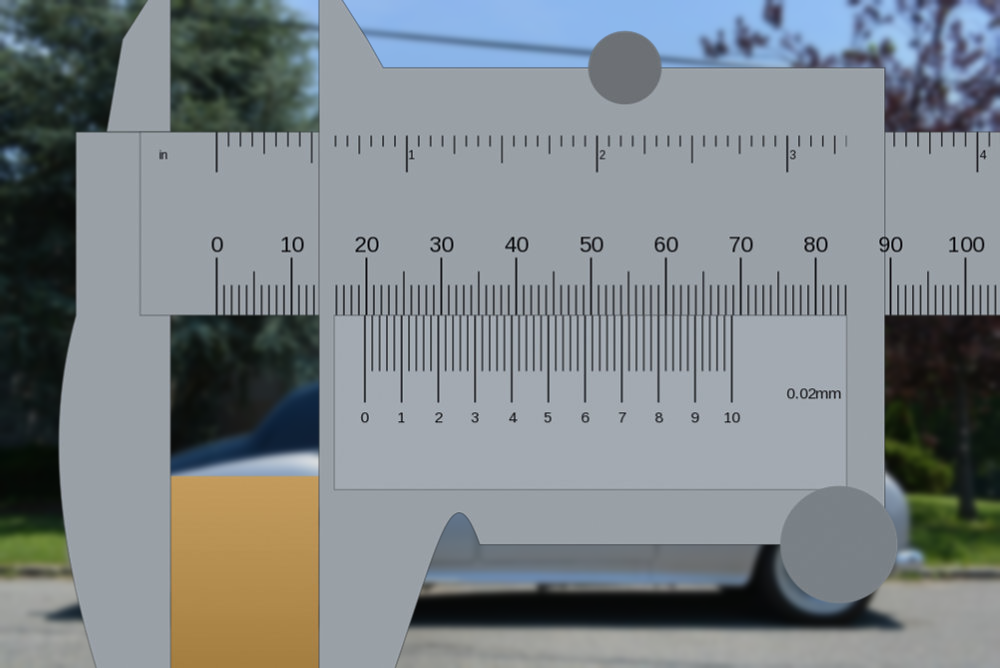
19.8 mm
